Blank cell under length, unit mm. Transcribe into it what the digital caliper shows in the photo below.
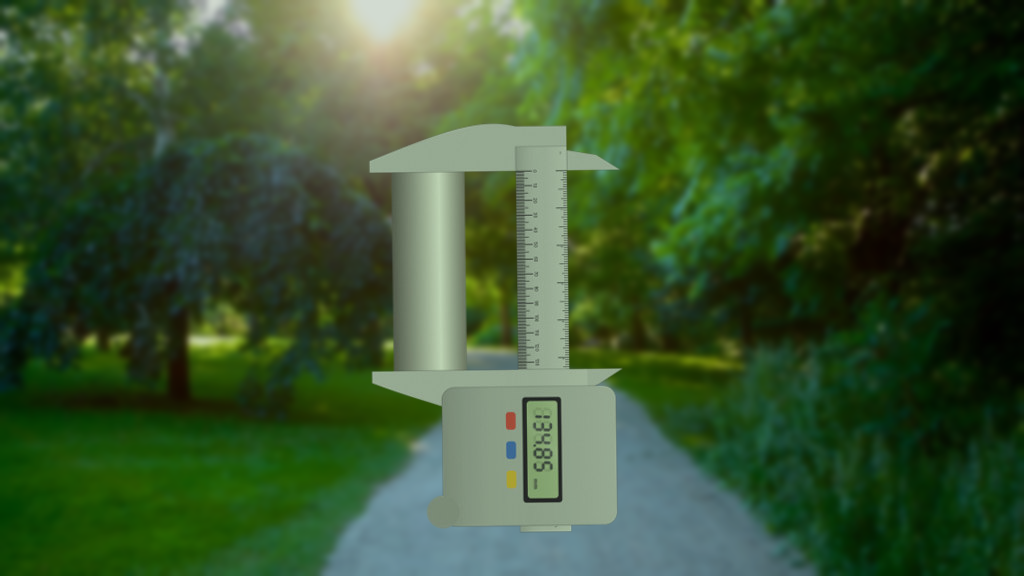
134.85 mm
